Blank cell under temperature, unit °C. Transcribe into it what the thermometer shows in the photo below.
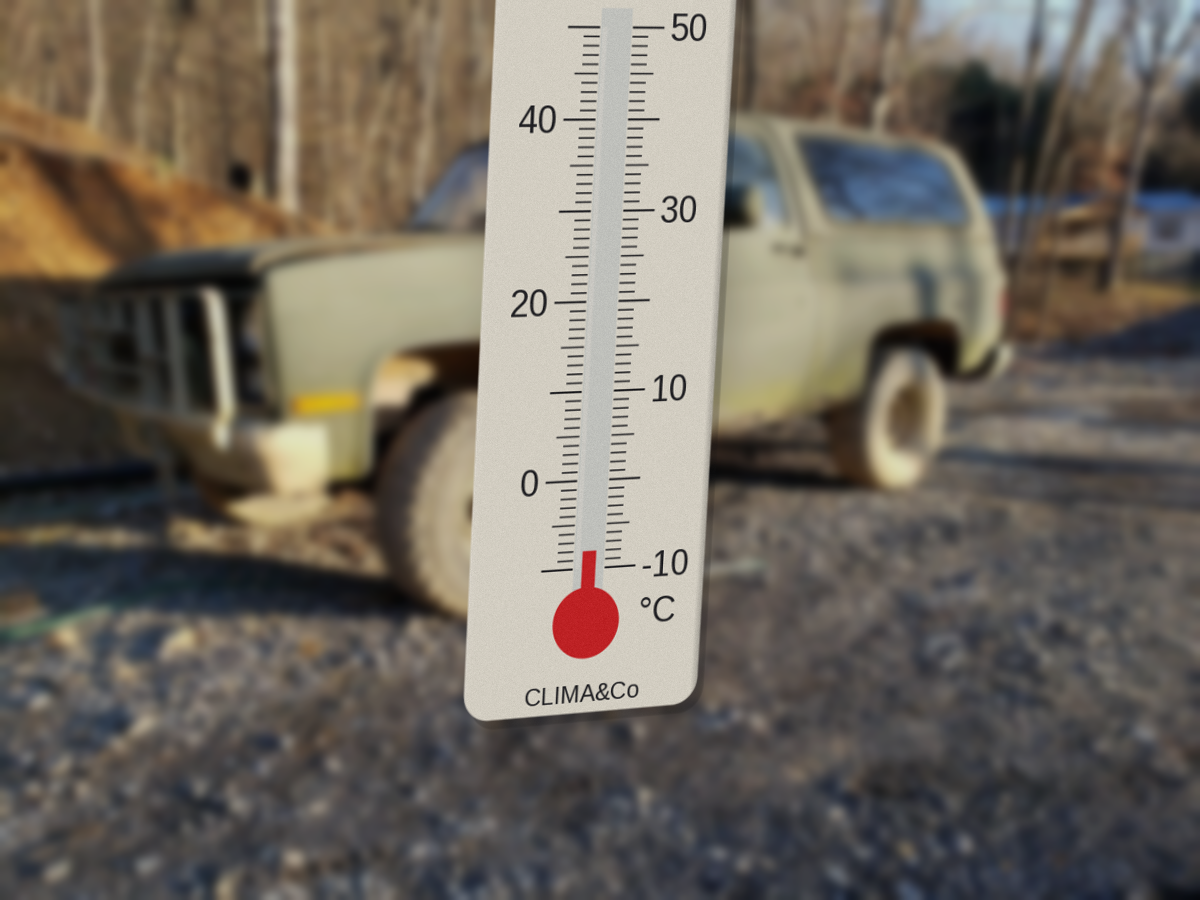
-8 °C
